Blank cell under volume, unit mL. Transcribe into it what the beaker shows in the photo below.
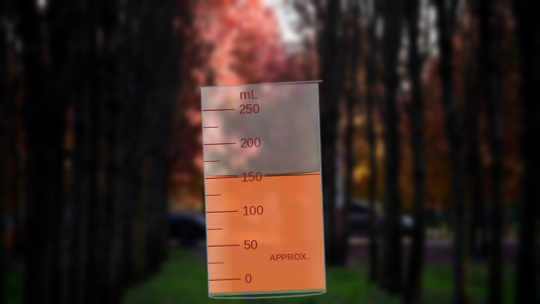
150 mL
